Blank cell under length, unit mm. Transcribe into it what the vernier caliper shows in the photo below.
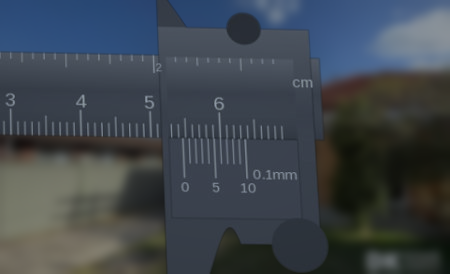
54.6 mm
